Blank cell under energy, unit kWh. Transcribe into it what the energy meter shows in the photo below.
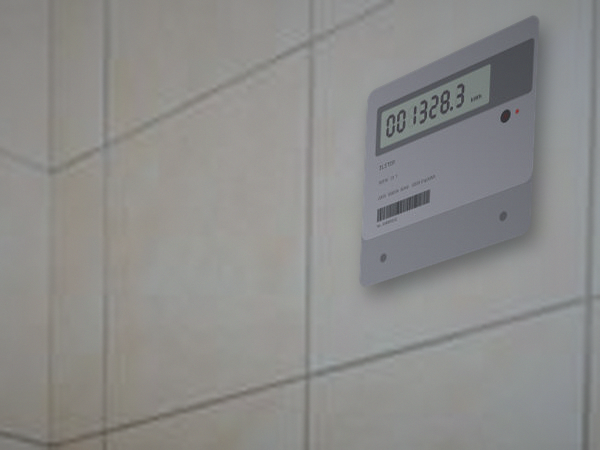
1328.3 kWh
